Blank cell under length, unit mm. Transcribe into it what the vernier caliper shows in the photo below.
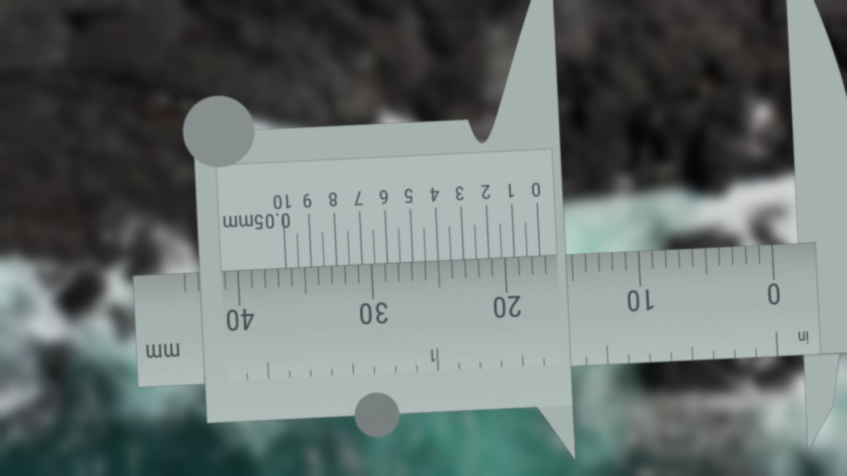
17.4 mm
